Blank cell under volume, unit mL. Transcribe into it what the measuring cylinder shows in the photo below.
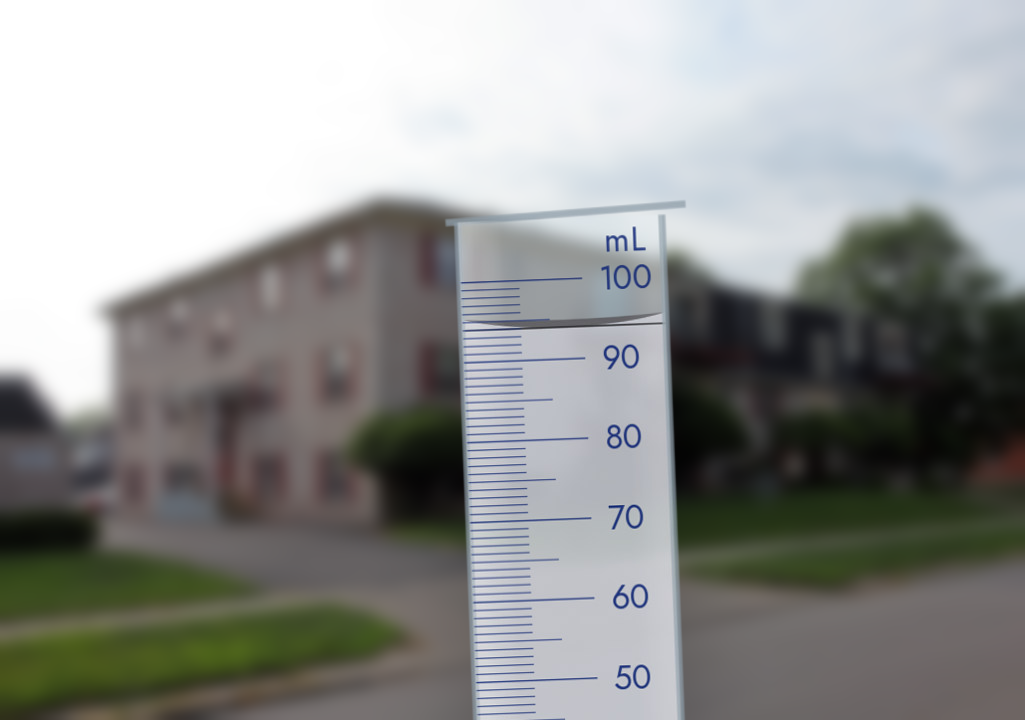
94 mL
